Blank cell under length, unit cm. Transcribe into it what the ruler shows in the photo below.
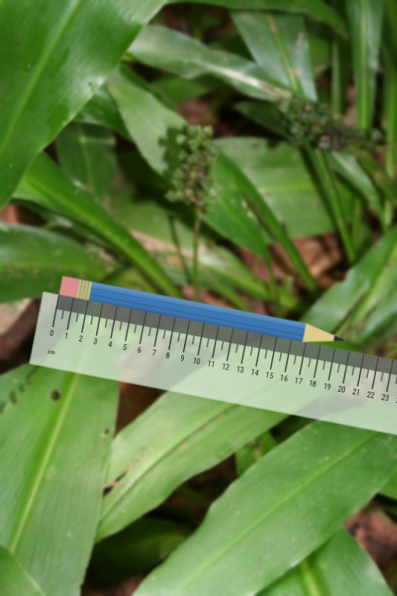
19.5 cm
